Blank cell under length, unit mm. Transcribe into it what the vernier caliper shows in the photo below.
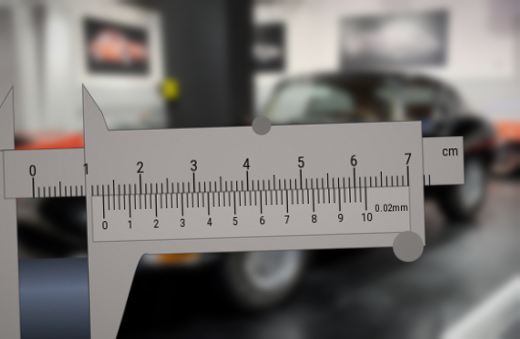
13.0 mm
